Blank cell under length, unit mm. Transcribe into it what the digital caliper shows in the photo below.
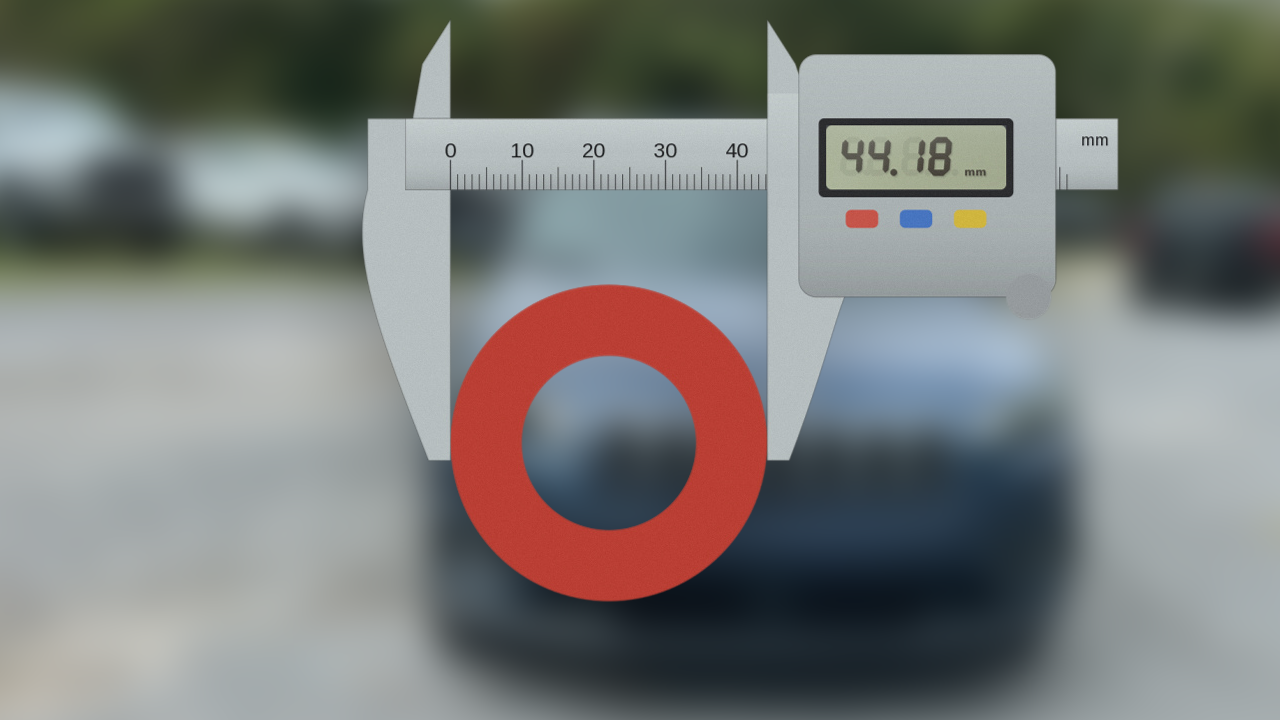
44.18 mm
